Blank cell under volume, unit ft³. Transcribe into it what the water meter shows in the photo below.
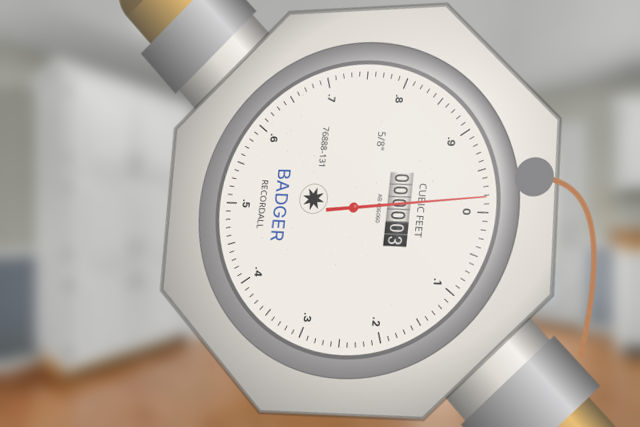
2.98 ft³
